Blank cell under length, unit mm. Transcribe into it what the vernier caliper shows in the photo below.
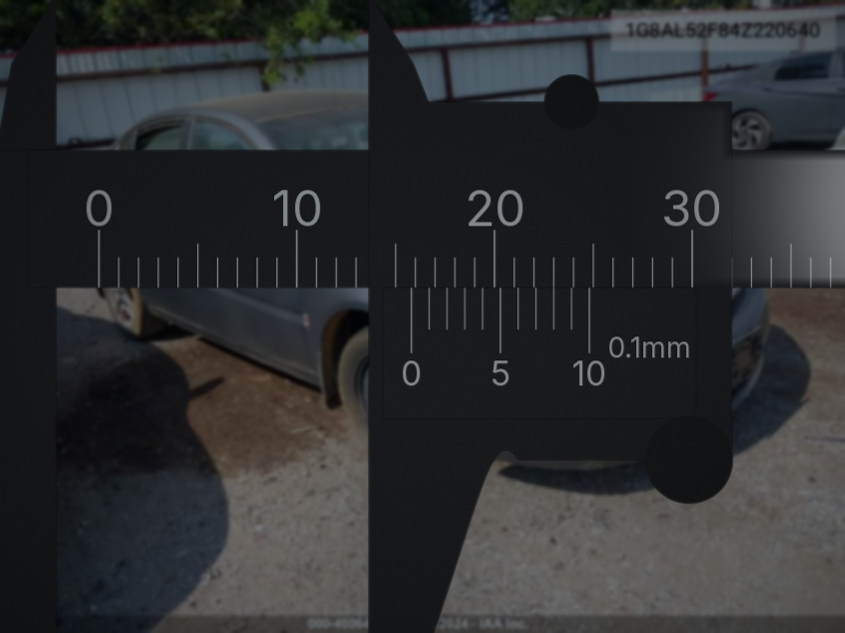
15.8 mm
